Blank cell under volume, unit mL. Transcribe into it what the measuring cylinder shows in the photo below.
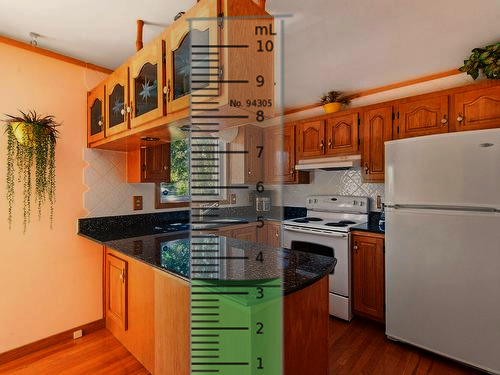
3.2 mL
